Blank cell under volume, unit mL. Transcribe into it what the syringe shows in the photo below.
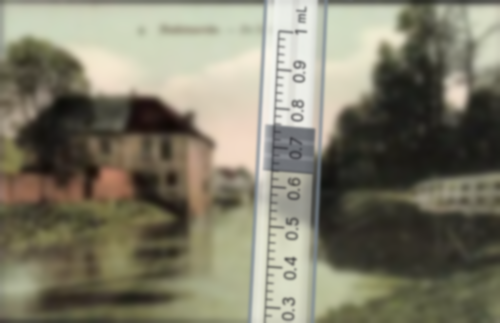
0.64 mL
